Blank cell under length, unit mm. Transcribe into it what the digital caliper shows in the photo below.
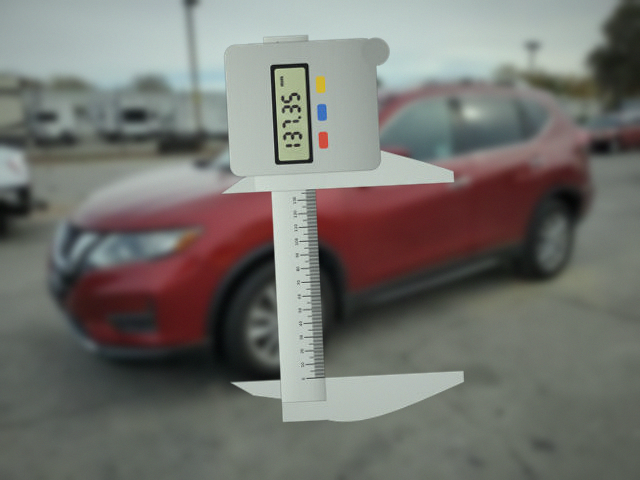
137.35 mm
